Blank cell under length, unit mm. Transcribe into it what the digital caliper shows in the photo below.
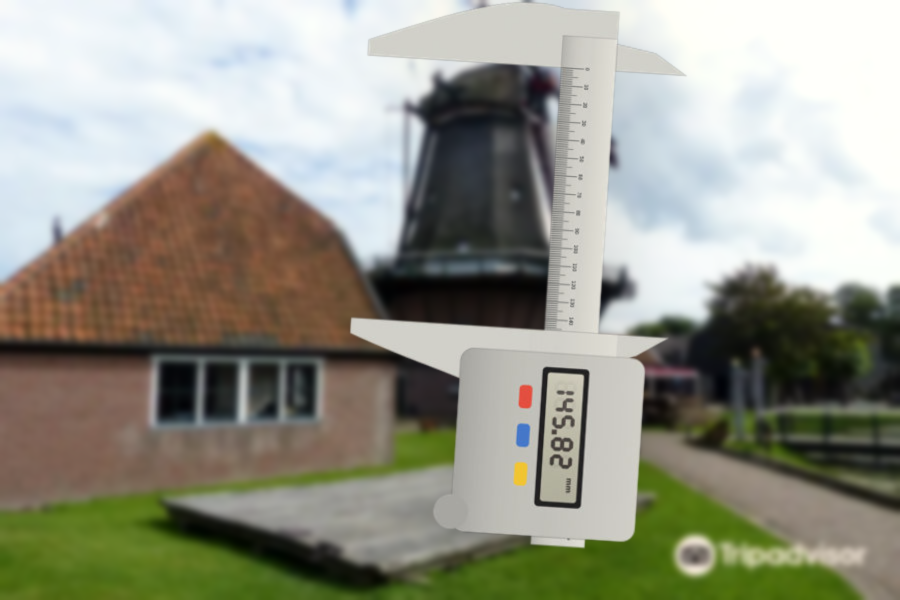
145.82 mm
